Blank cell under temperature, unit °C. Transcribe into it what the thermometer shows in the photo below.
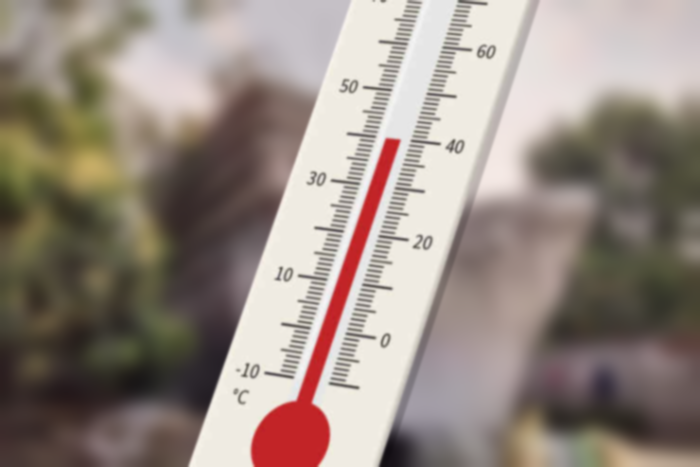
40 °C
